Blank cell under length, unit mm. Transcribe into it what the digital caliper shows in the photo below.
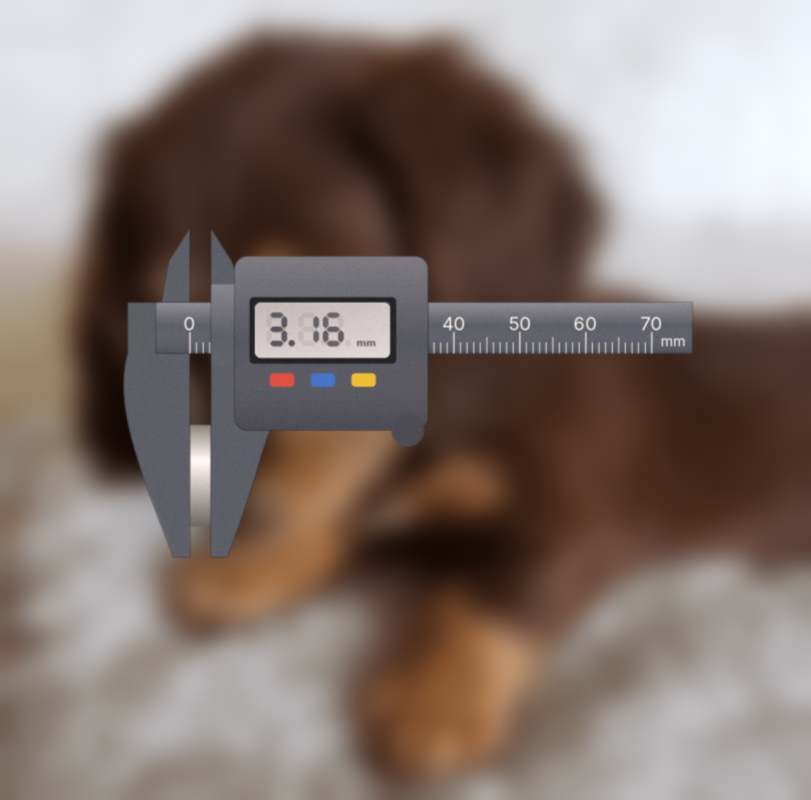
3.16 mm
